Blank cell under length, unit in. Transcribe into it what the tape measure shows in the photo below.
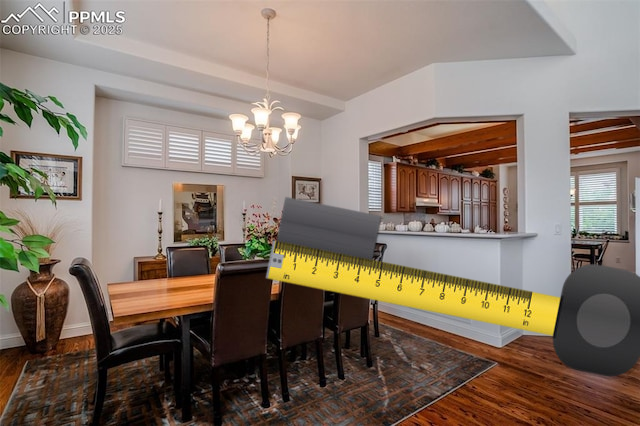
4.5 in
